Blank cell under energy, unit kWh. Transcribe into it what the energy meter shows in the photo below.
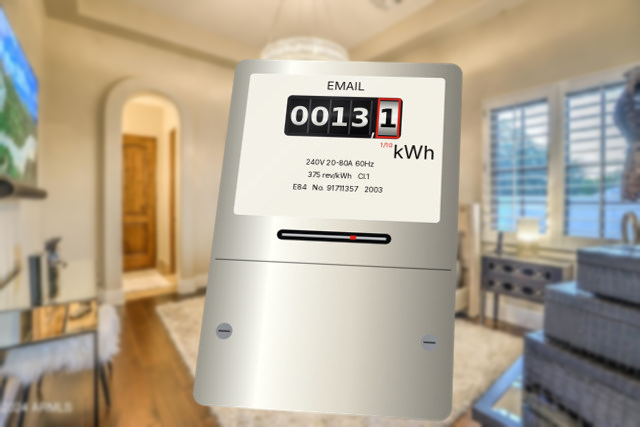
13.1 kWh
